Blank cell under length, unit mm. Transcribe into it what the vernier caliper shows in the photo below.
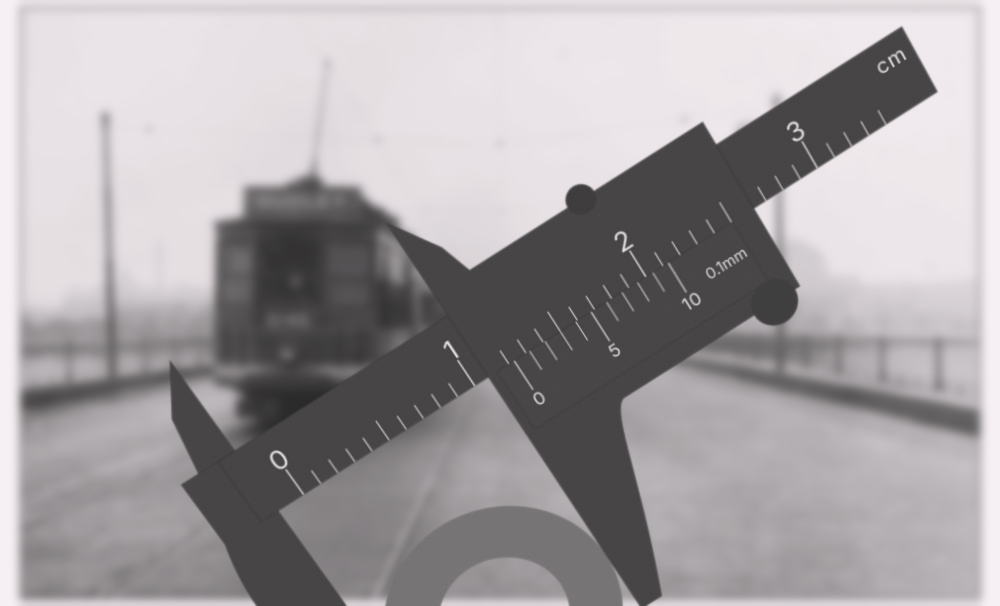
12.3 mm
